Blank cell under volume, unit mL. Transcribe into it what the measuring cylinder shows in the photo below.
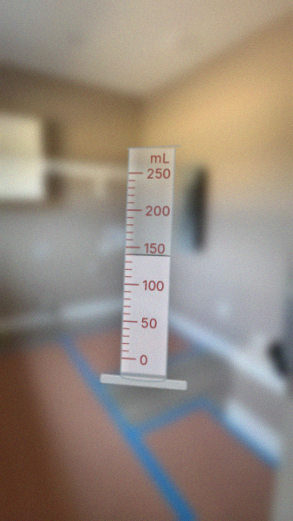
140 mL
